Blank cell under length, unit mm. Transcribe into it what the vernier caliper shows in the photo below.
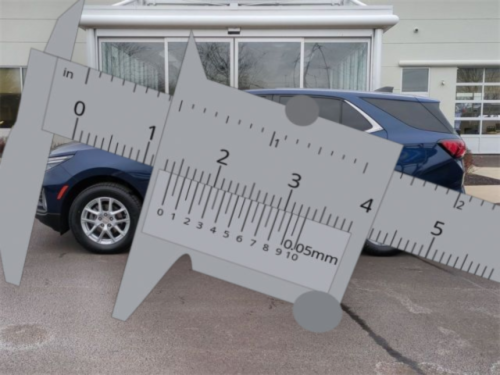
14.0 mm
